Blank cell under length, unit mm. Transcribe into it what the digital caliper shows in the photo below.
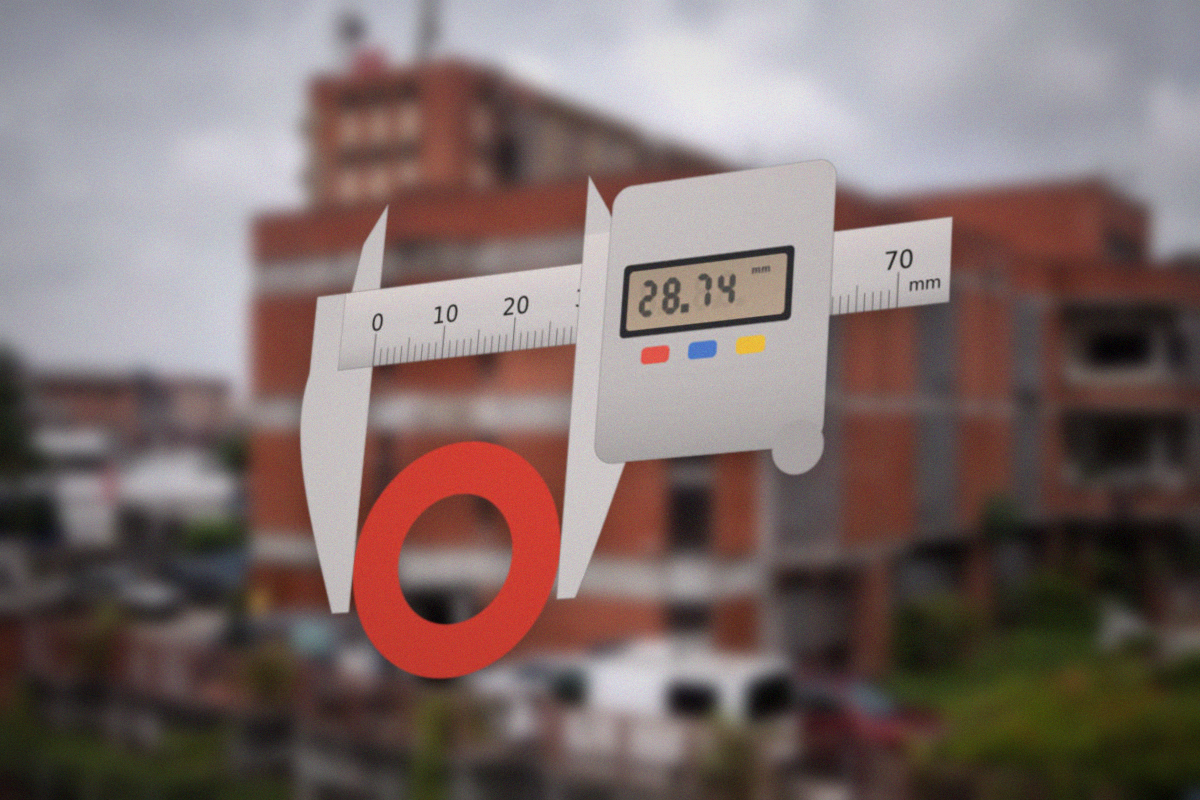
28.74 mm
